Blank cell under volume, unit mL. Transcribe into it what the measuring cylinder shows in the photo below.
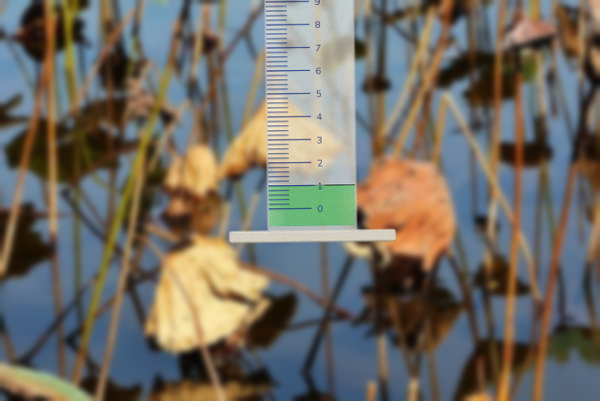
1 mL
